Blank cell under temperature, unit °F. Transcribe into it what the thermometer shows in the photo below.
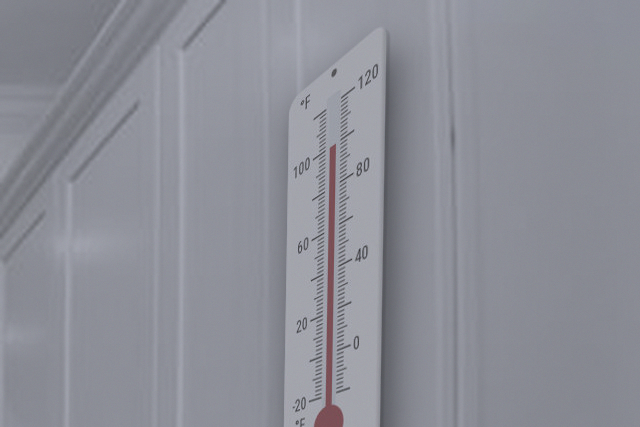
100 °F
